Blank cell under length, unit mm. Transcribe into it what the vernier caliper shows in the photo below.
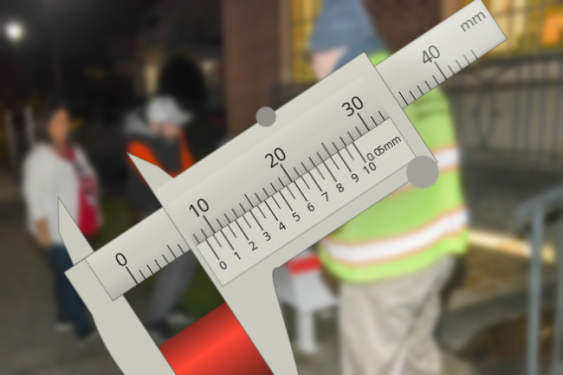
8.8 mm
